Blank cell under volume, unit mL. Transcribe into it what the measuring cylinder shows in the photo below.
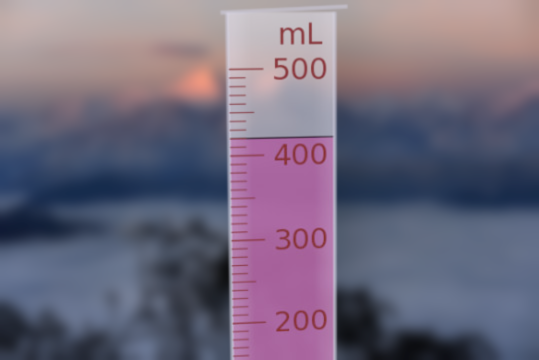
420 mL
